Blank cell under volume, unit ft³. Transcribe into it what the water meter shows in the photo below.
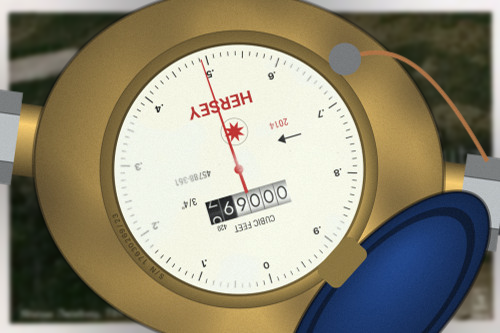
696.49 ft³
